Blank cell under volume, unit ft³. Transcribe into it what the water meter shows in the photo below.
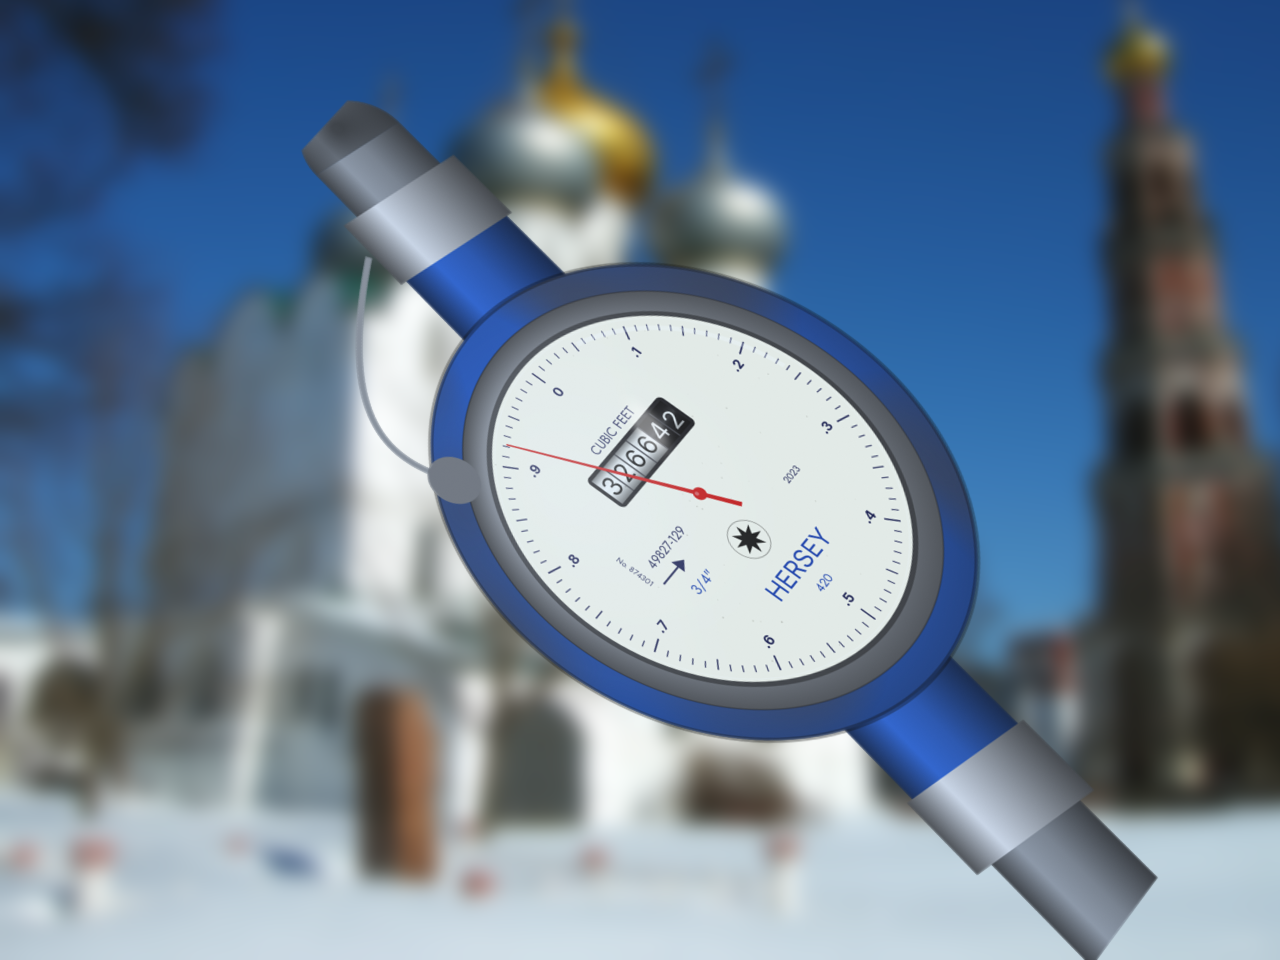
326641.92 ft³
